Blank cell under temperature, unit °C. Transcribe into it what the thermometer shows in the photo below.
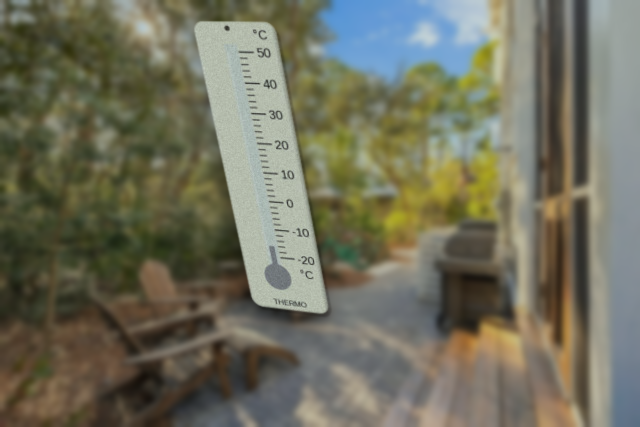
-16 °C
